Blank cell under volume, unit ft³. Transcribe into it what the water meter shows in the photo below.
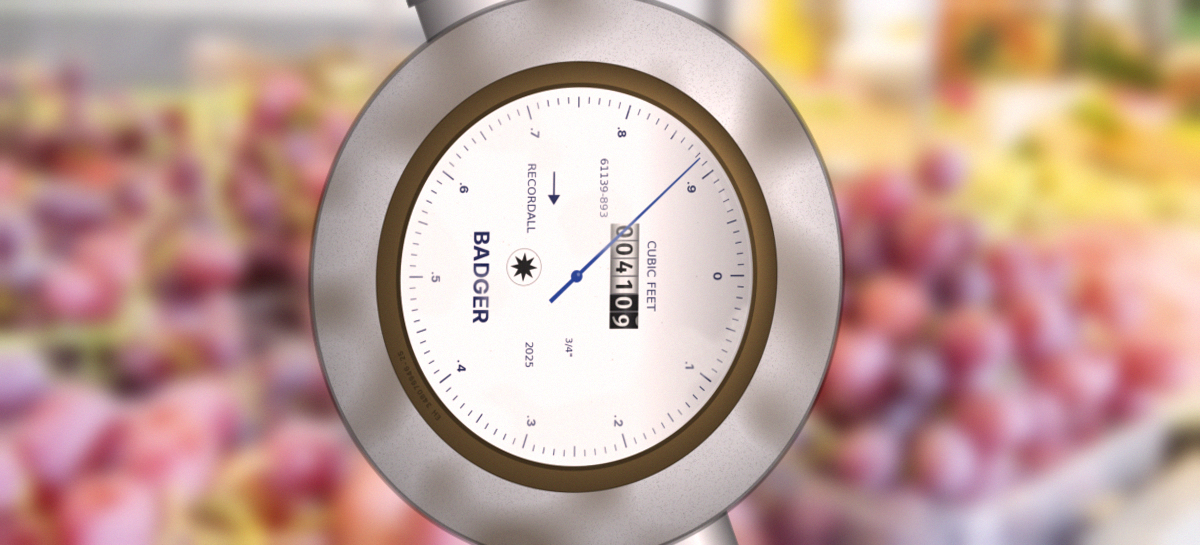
4108.88 ft³
